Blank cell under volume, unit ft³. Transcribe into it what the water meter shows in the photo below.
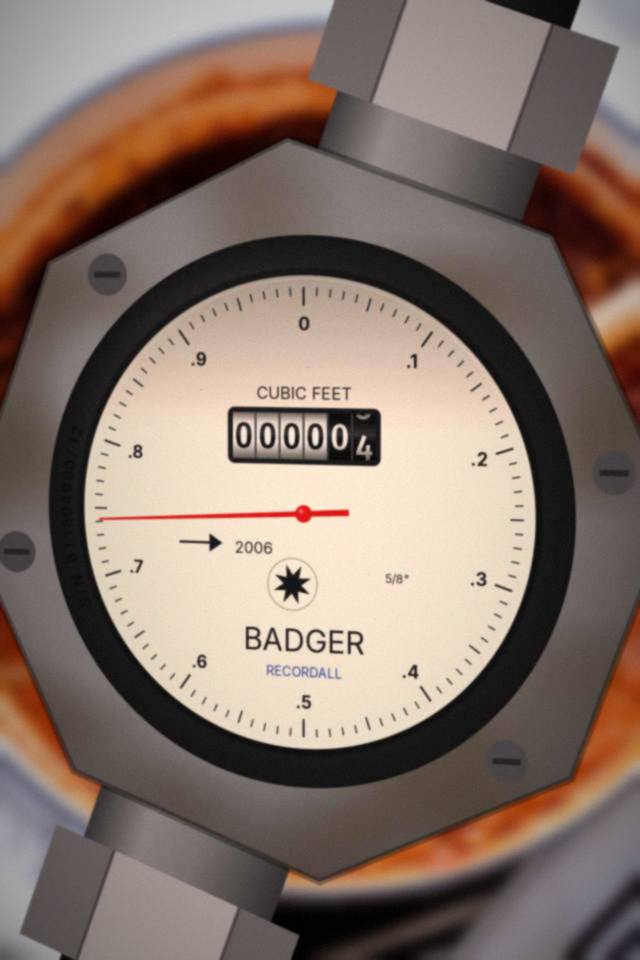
3.74 ft³
